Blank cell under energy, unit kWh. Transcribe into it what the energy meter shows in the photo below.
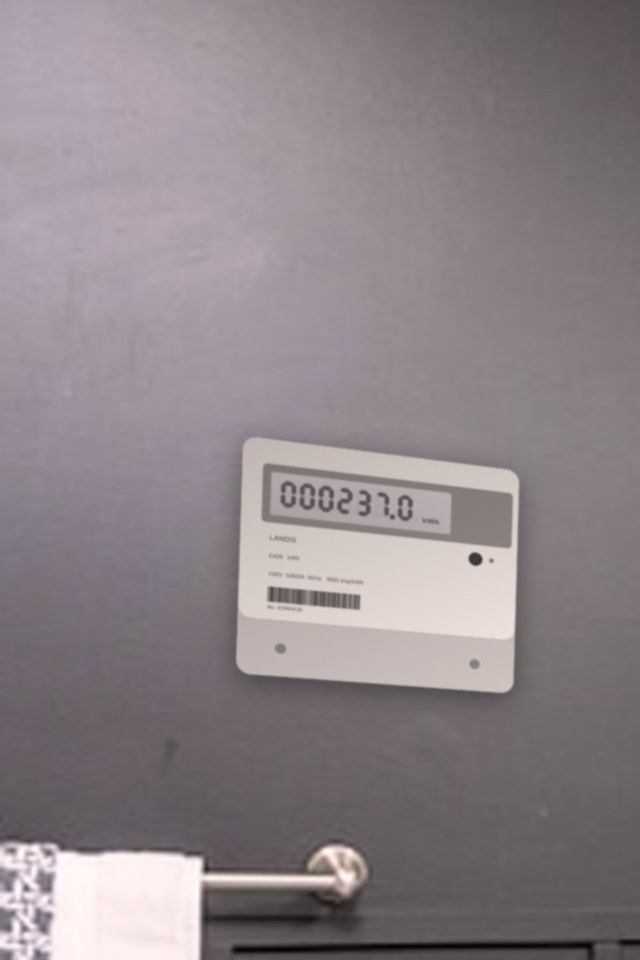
237.0 kWh
